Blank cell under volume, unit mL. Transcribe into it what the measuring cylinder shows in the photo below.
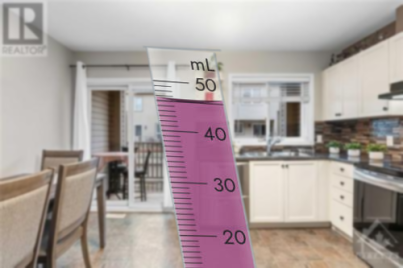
46 mL
